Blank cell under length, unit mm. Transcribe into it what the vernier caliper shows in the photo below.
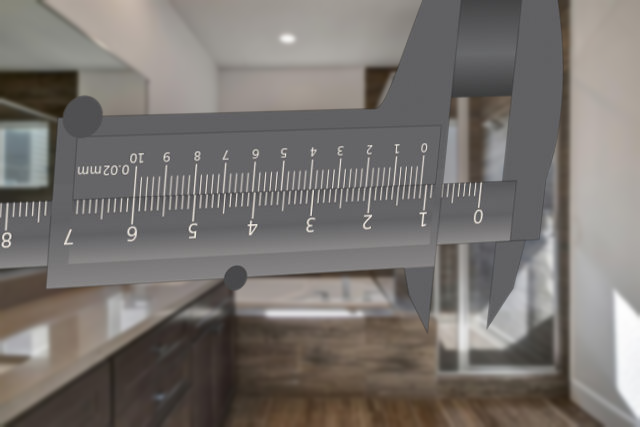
11.0 mm
